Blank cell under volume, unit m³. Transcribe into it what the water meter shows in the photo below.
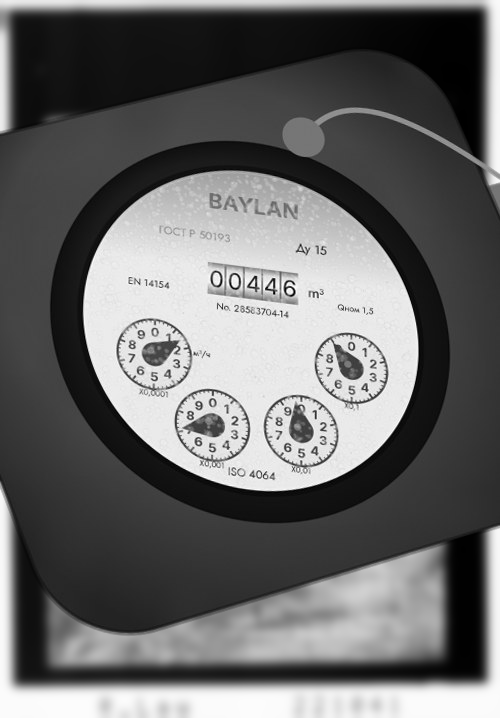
446.8971 m³
